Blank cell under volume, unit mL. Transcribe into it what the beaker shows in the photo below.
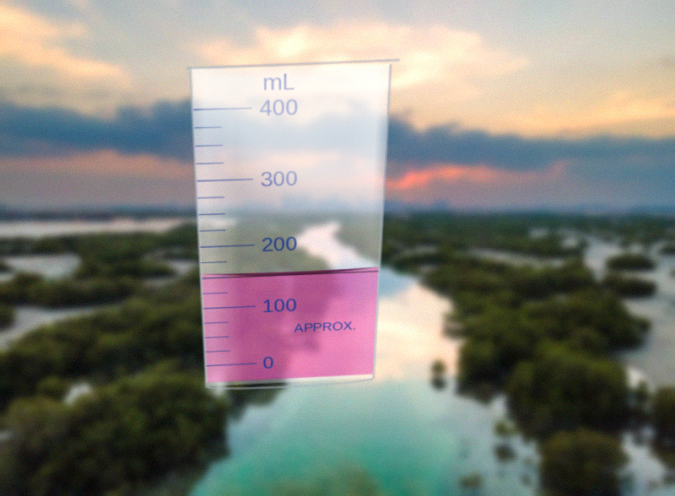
150 mL
